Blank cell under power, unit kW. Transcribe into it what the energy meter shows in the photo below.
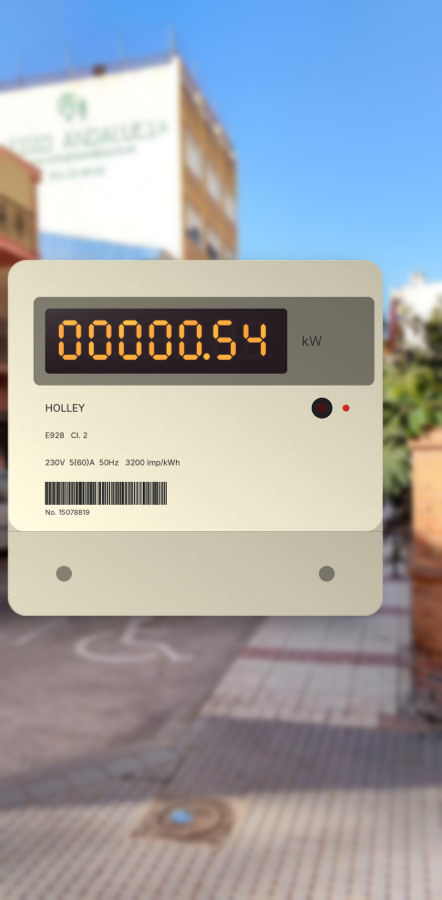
0.54 kW
